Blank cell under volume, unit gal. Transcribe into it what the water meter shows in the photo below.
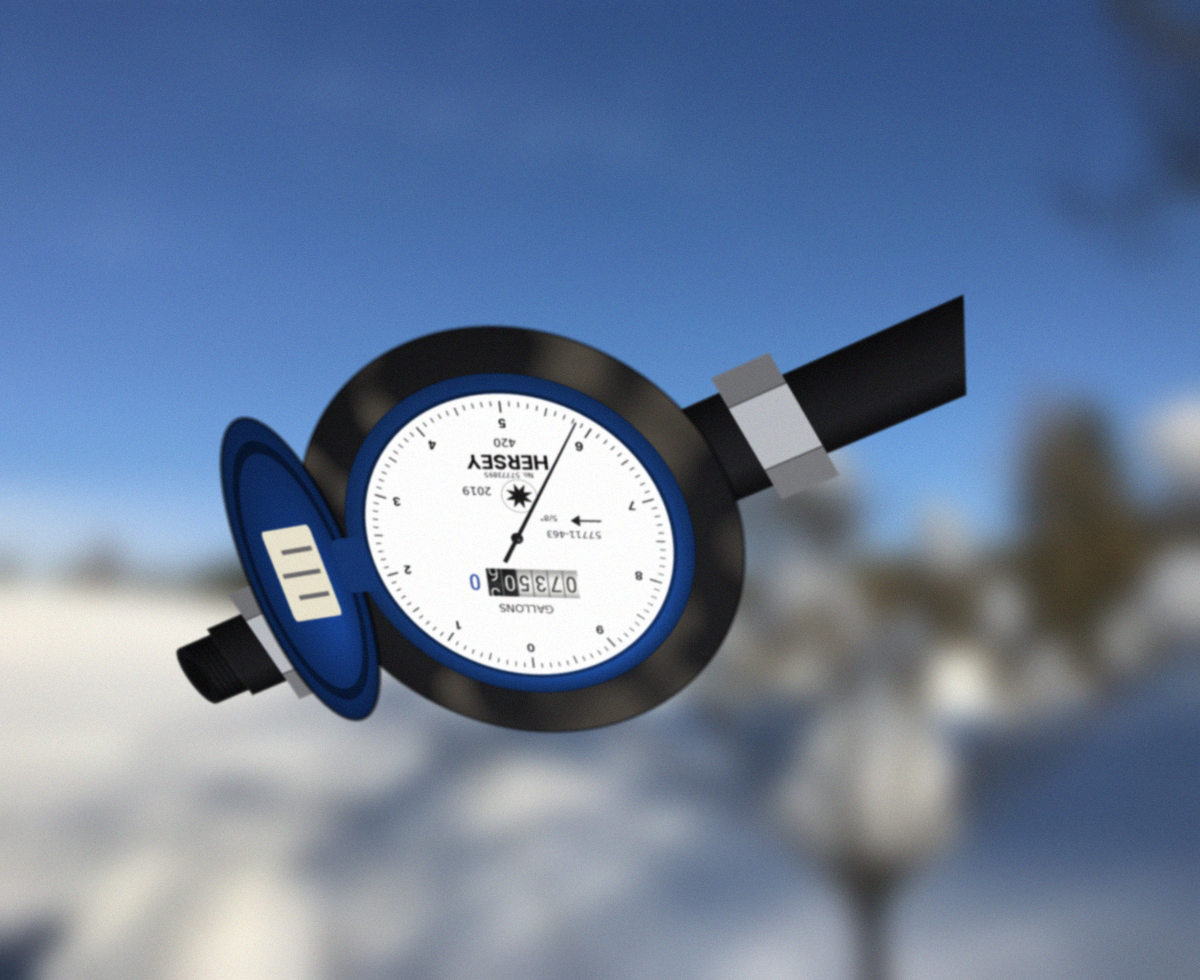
735055.8 gal
